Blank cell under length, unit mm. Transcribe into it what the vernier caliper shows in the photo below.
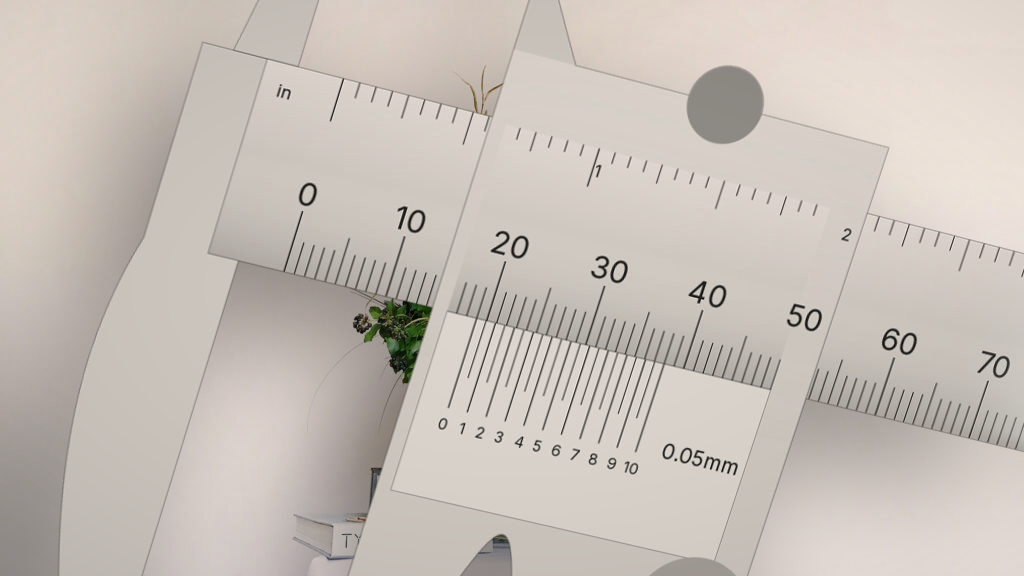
19.0 mm
